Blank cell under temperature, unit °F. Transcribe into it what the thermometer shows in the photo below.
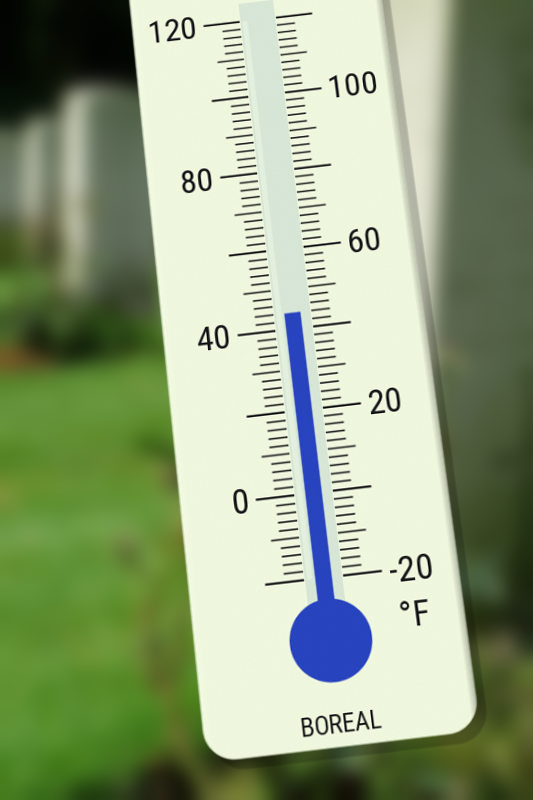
44 °F
